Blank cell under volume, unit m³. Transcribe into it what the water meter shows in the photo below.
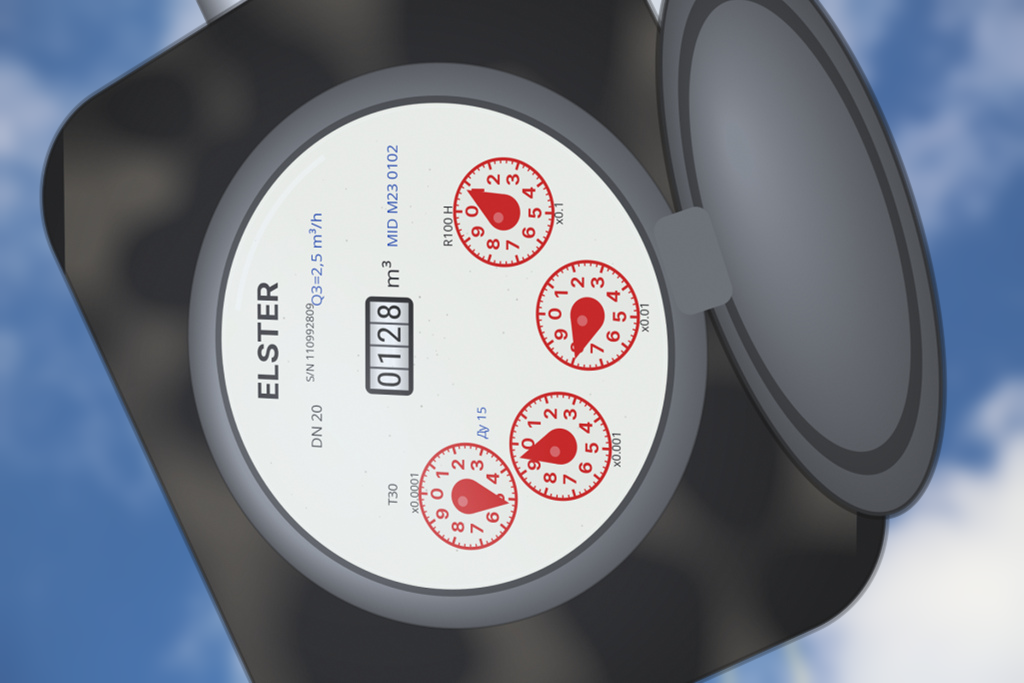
128.0795 m³
